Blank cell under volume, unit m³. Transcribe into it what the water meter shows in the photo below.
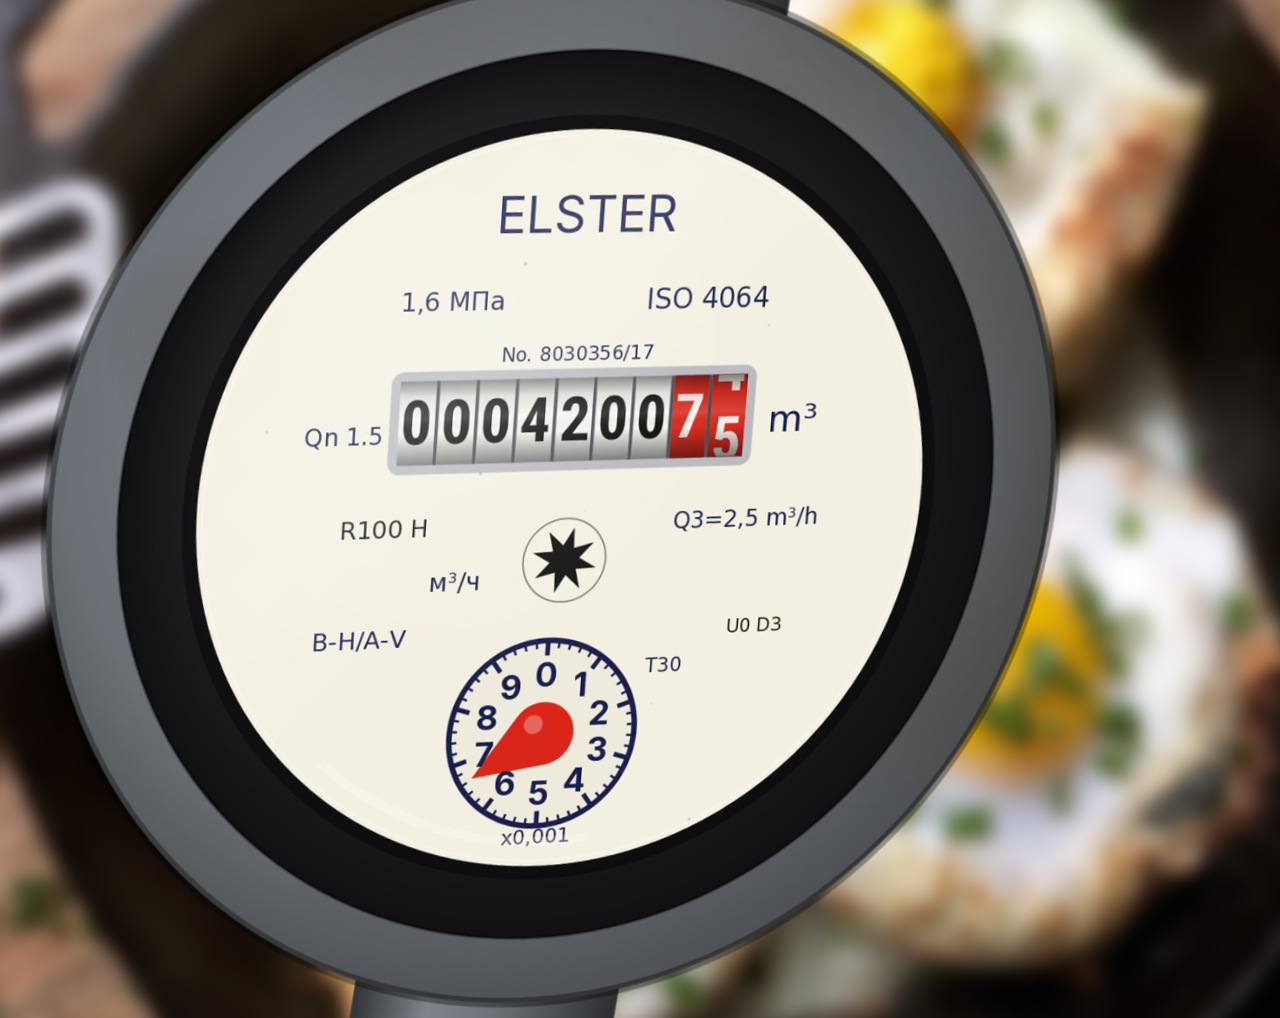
4200.746 m³
